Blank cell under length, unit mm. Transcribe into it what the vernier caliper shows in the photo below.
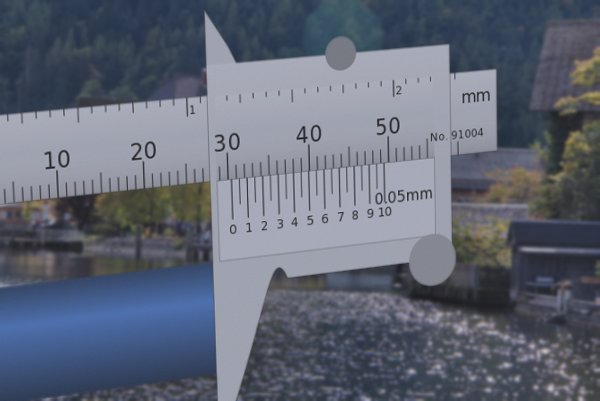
30.4 mm
